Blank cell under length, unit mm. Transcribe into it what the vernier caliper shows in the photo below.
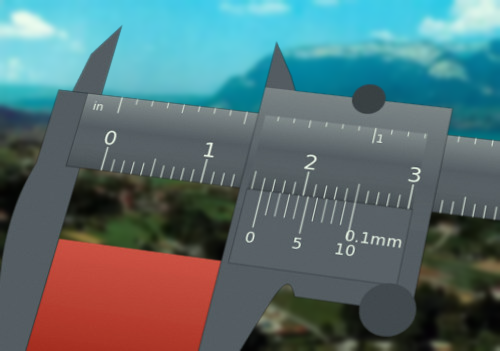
16.0 mm
